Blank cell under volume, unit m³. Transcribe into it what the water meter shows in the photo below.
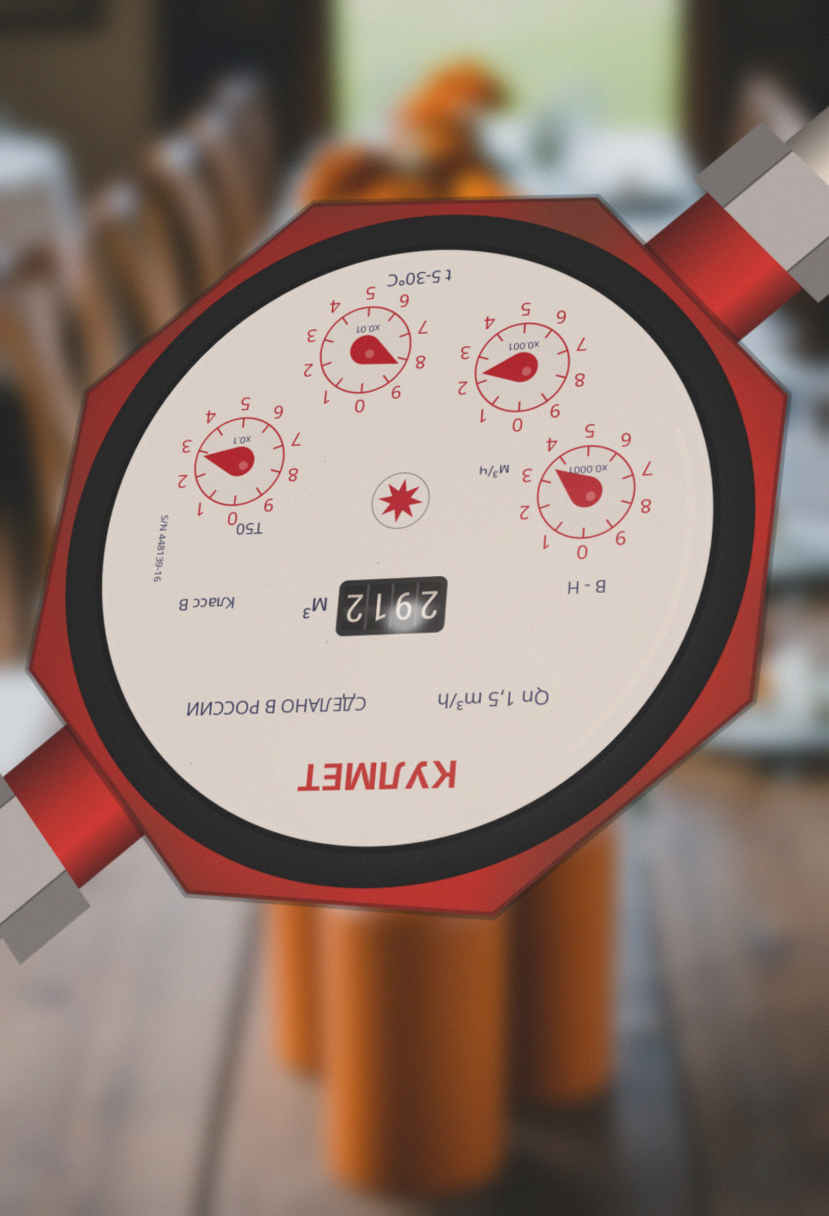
2912.2823 m³
